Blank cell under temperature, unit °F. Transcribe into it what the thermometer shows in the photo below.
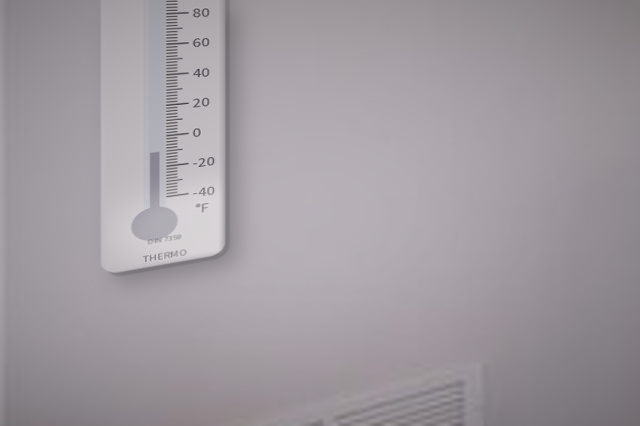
-10 °F
